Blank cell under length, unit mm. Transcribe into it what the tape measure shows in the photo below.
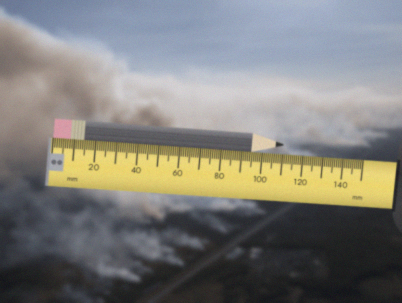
110 mm
